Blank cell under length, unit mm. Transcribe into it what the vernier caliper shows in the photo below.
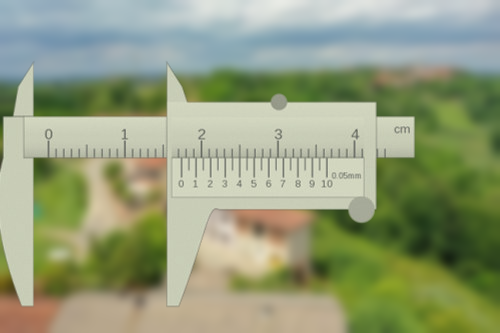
17.4 mm
